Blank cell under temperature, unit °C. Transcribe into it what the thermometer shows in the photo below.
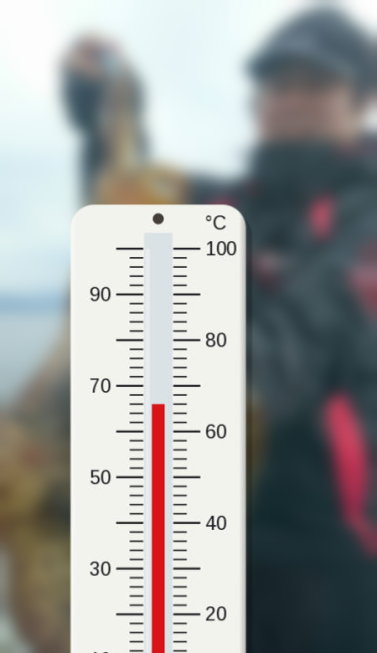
66 °C
